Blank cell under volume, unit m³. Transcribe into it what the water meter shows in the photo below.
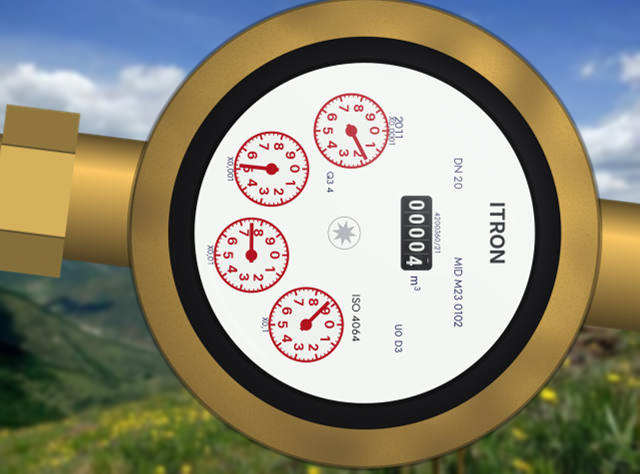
3.8751 m³
